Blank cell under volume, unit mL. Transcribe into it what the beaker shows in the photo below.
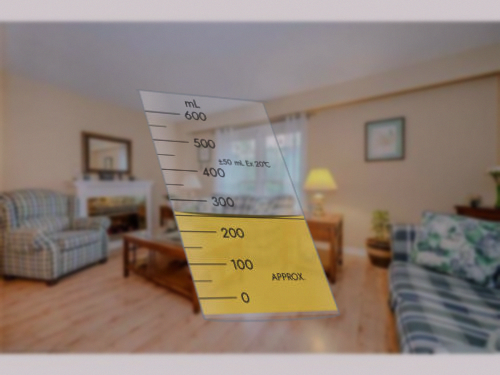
250 mL
